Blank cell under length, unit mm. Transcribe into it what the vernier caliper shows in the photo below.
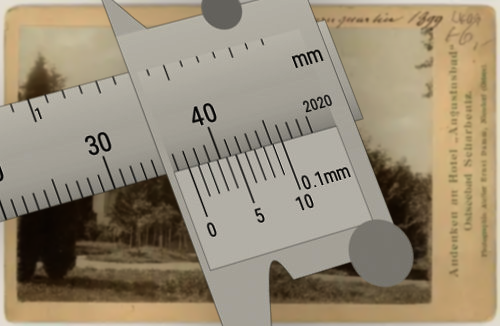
37.0 mm
